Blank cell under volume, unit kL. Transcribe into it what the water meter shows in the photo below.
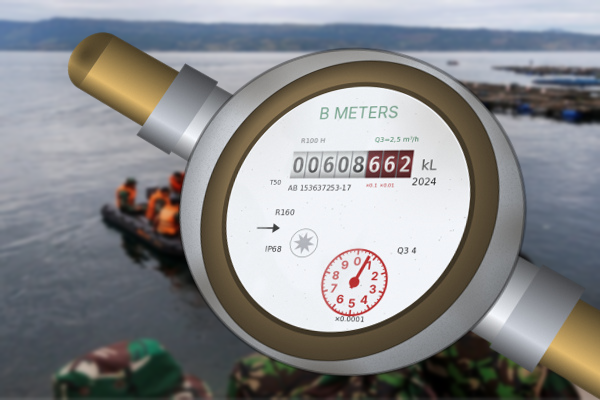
608.6620 kL
